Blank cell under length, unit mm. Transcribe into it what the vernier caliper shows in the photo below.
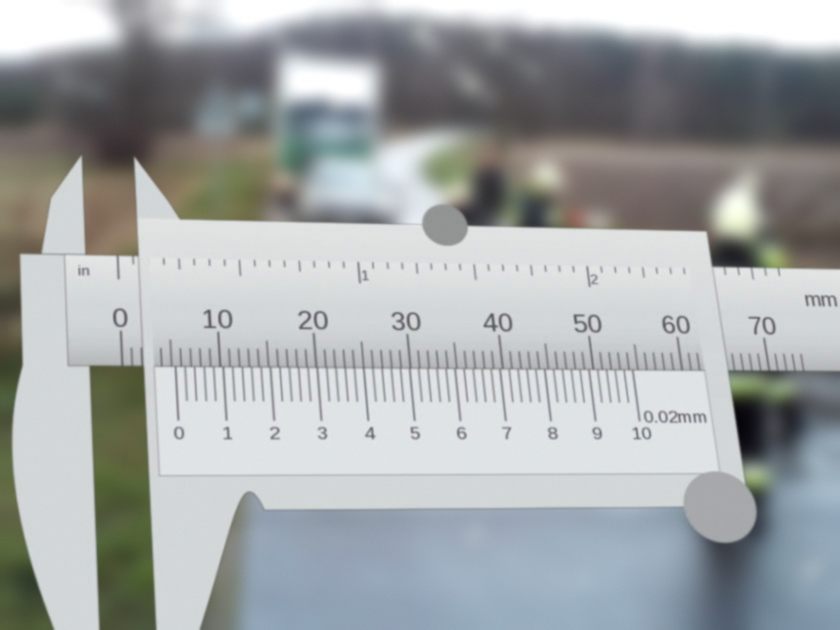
5.4 mm
